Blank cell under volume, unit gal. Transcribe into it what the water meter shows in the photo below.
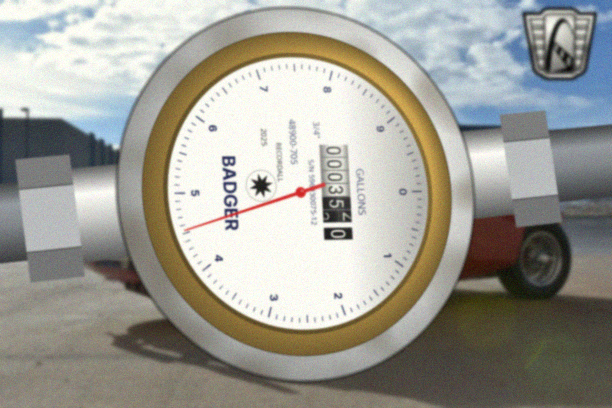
3524.5 gal
